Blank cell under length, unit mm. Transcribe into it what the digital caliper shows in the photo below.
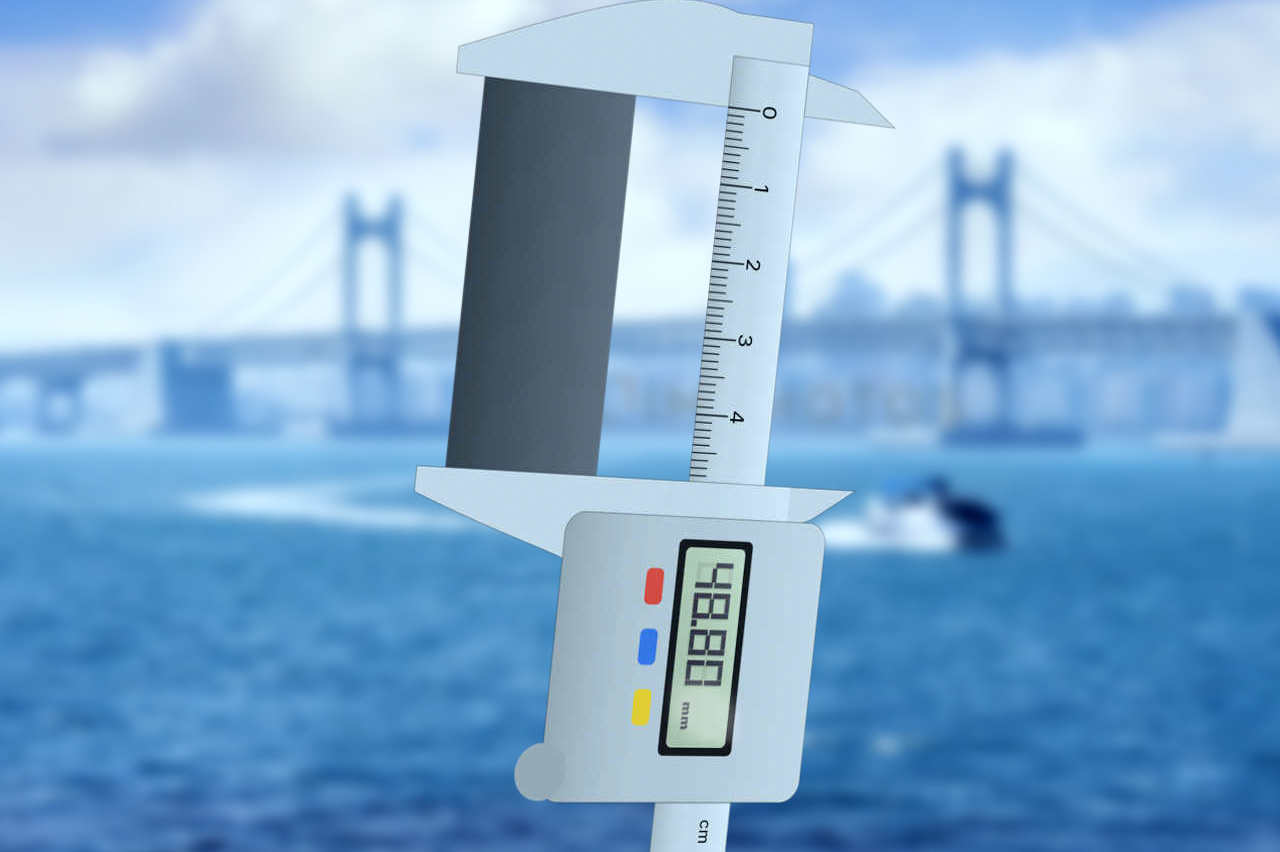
48.80 mm
